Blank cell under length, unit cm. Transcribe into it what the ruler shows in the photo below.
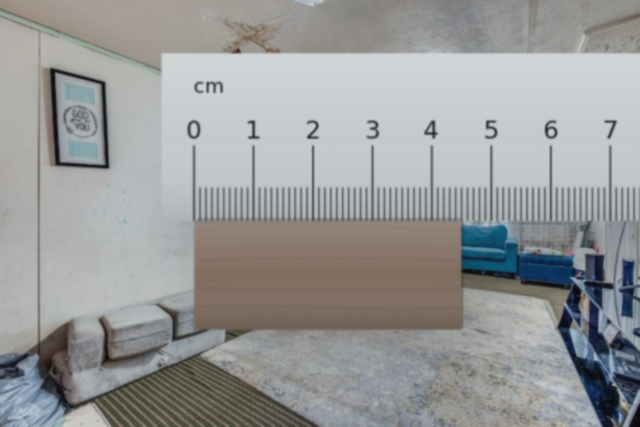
4.5 cm
